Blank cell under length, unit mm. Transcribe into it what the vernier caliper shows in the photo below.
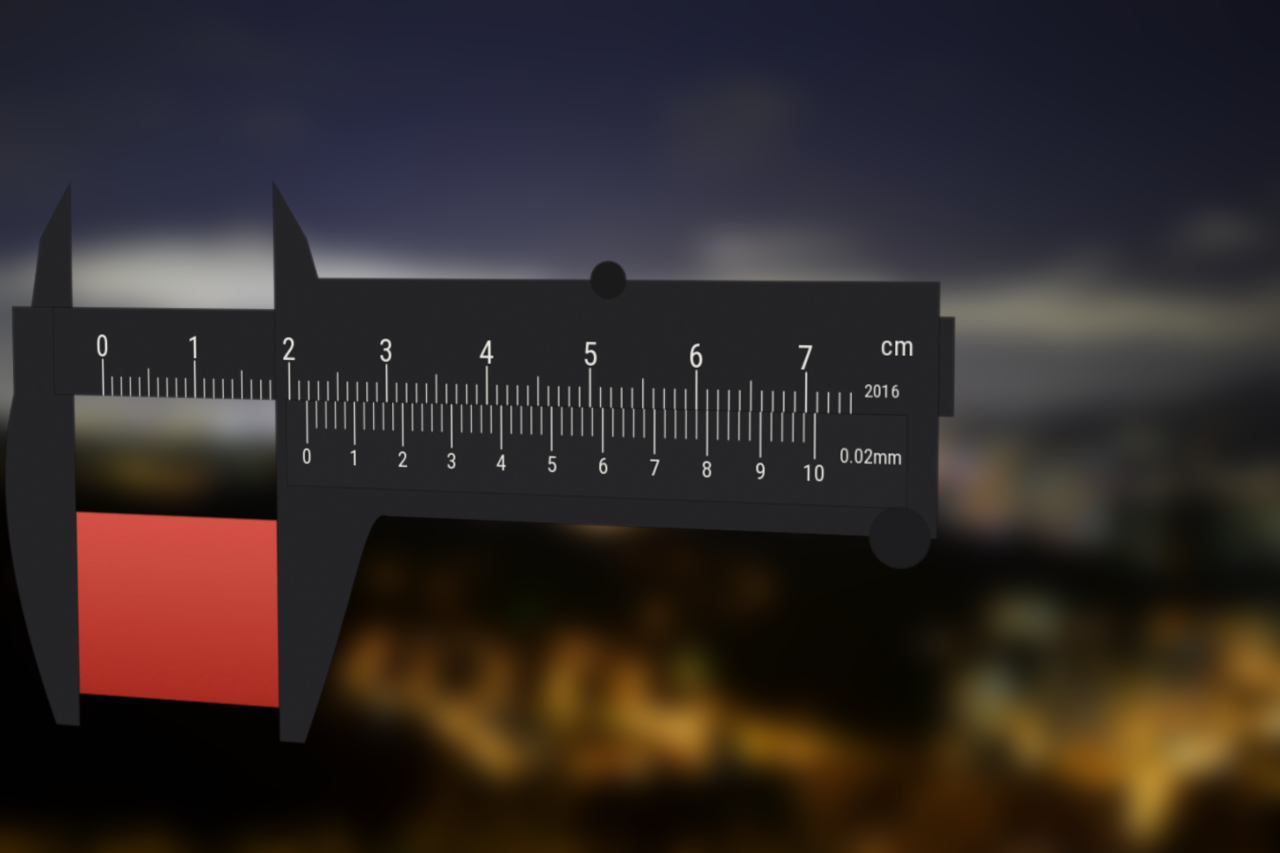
21.8 mm
